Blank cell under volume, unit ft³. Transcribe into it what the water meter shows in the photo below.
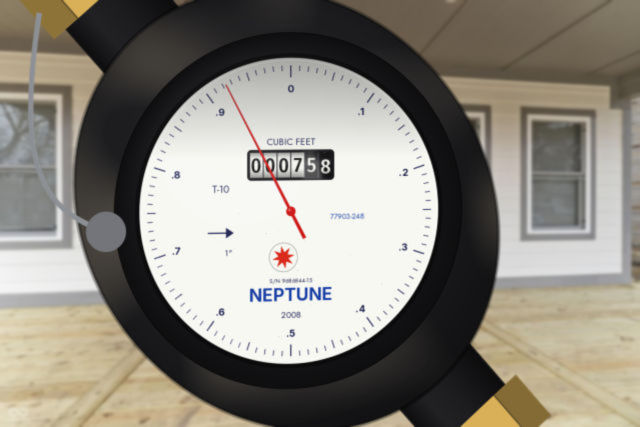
757.92 ft³
